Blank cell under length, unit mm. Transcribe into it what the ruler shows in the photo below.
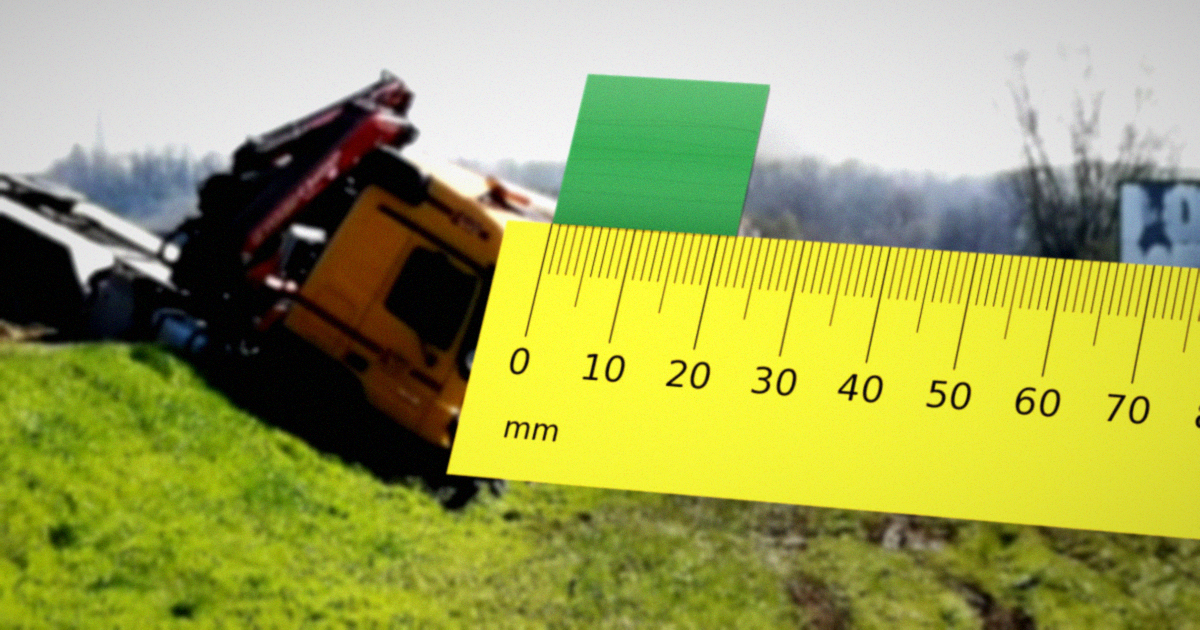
22 mm
